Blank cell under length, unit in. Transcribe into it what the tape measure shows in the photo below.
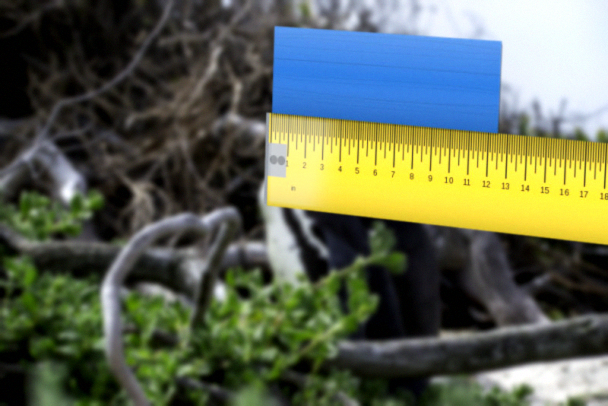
12.5 in
